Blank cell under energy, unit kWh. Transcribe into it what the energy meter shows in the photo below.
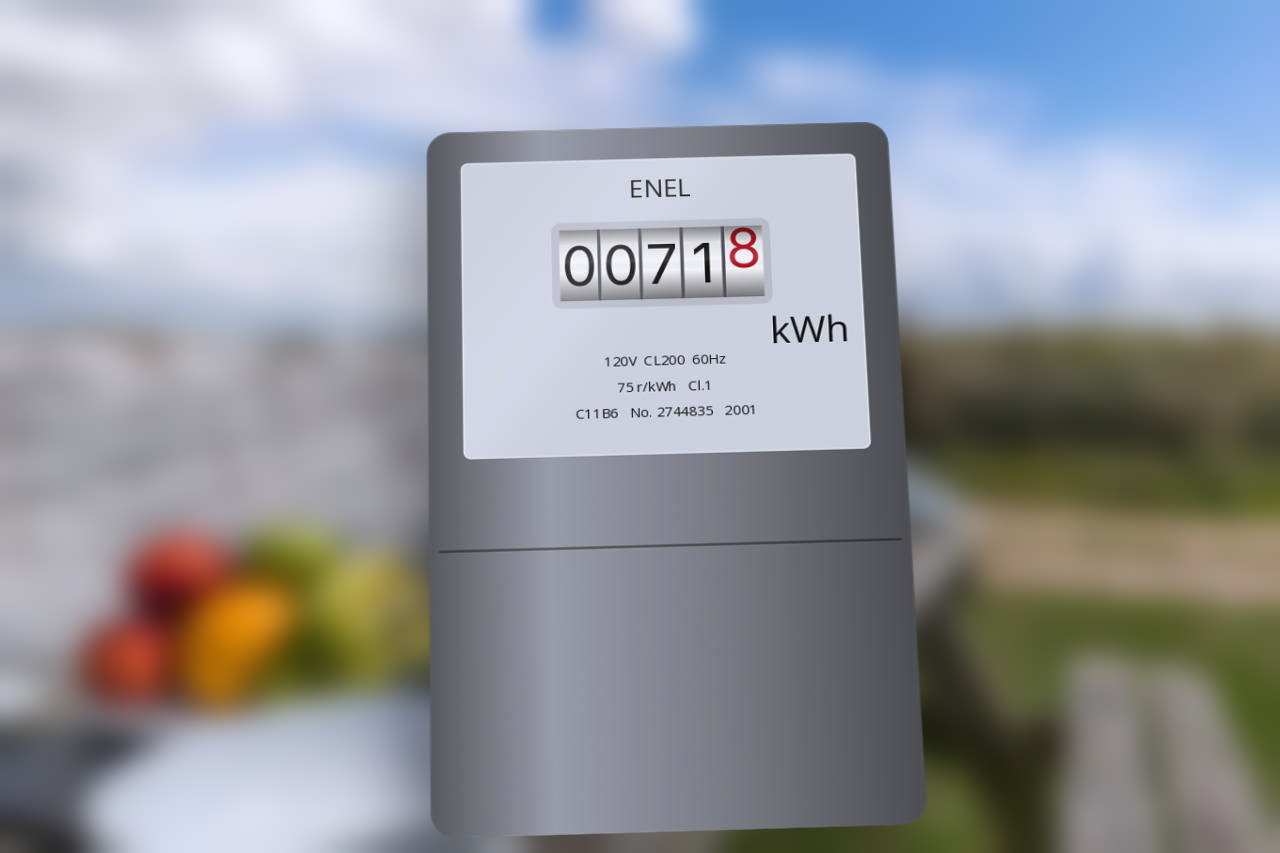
71.8 kWh
